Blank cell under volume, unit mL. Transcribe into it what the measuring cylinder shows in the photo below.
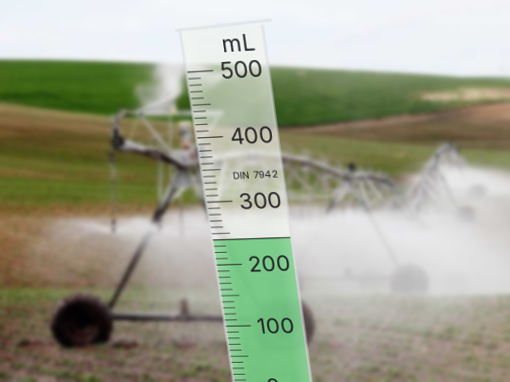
240 mL
